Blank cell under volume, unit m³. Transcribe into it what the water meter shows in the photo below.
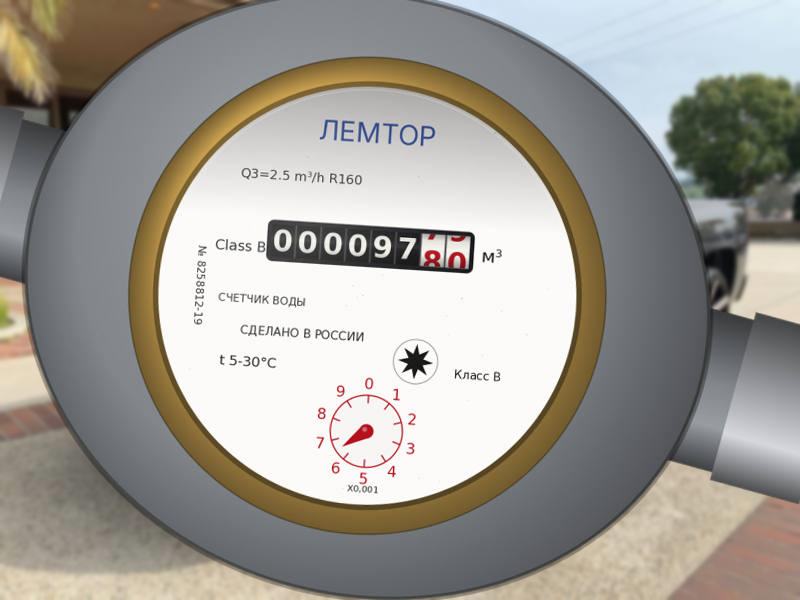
97.796 m³
